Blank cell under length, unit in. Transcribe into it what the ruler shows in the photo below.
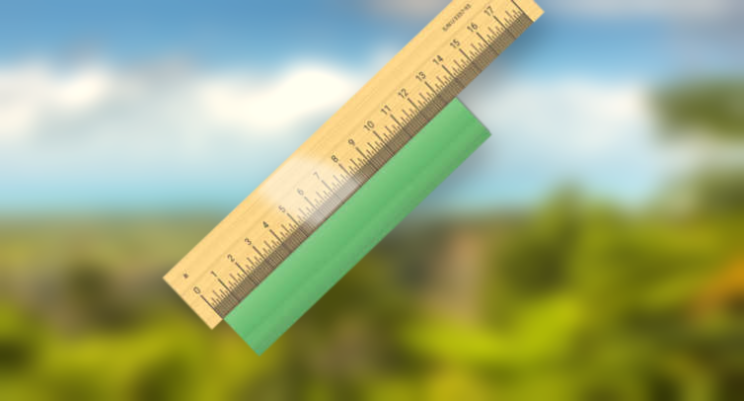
13.5 in
